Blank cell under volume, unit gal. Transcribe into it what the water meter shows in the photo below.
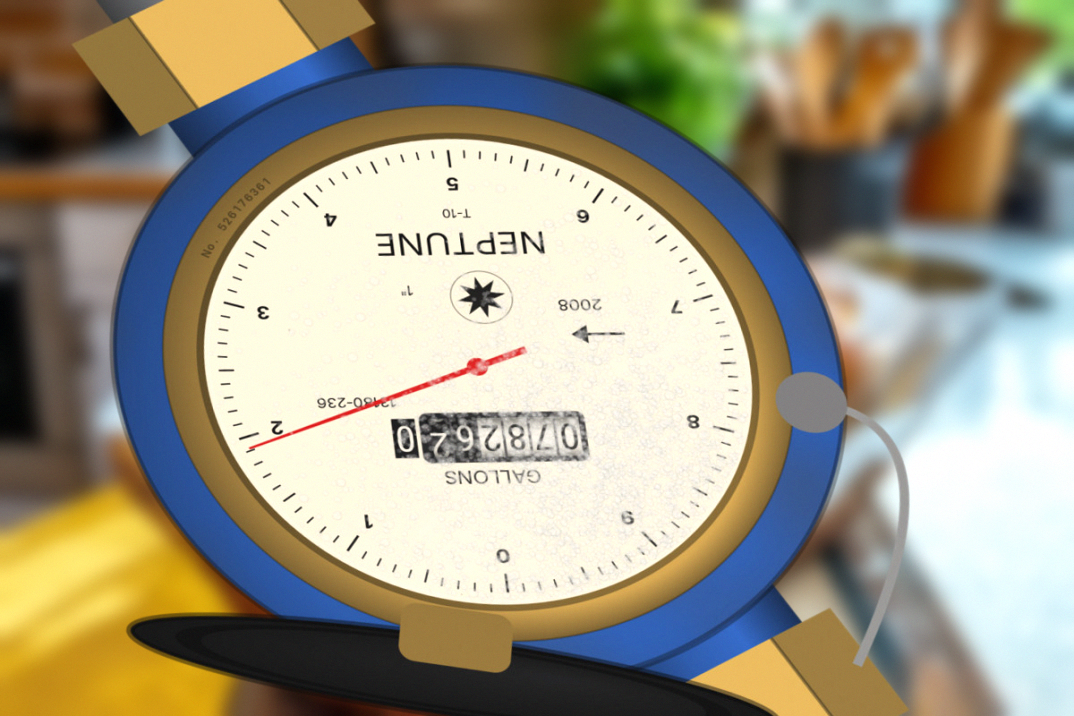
782621.9 gal
